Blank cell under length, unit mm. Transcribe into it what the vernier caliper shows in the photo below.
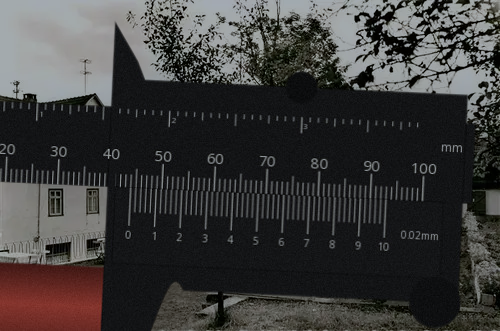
44.0 mm
